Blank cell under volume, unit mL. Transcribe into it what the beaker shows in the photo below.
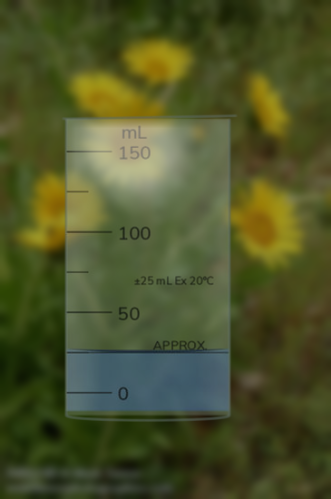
25 mL
